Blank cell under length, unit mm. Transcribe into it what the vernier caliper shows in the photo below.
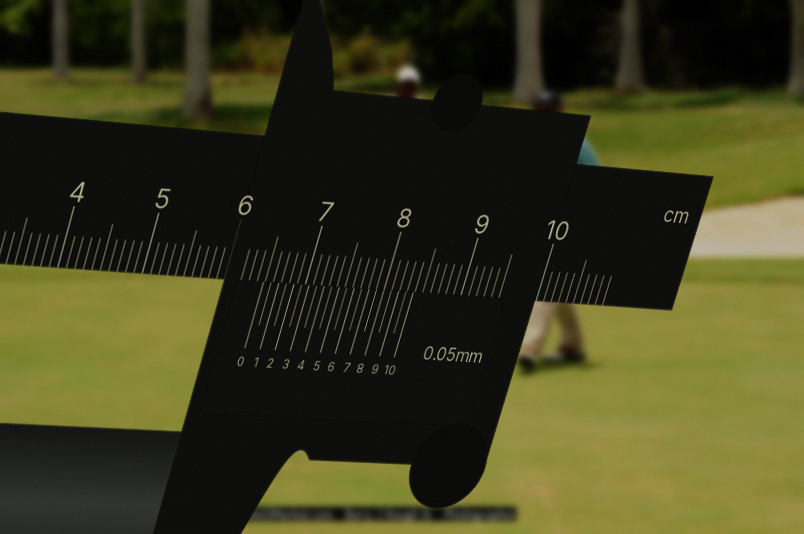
64.8 mm
